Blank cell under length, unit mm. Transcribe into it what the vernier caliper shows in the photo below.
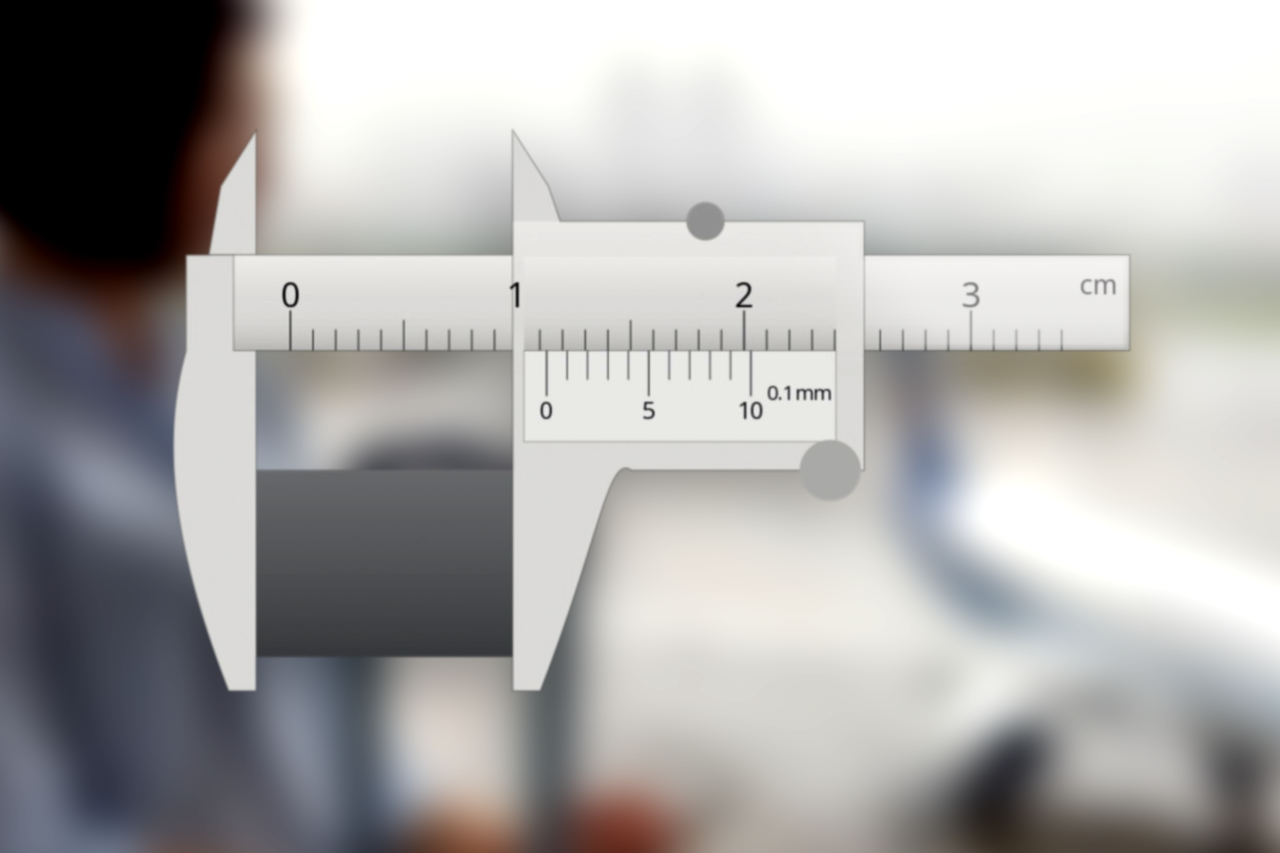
11.3 mm
